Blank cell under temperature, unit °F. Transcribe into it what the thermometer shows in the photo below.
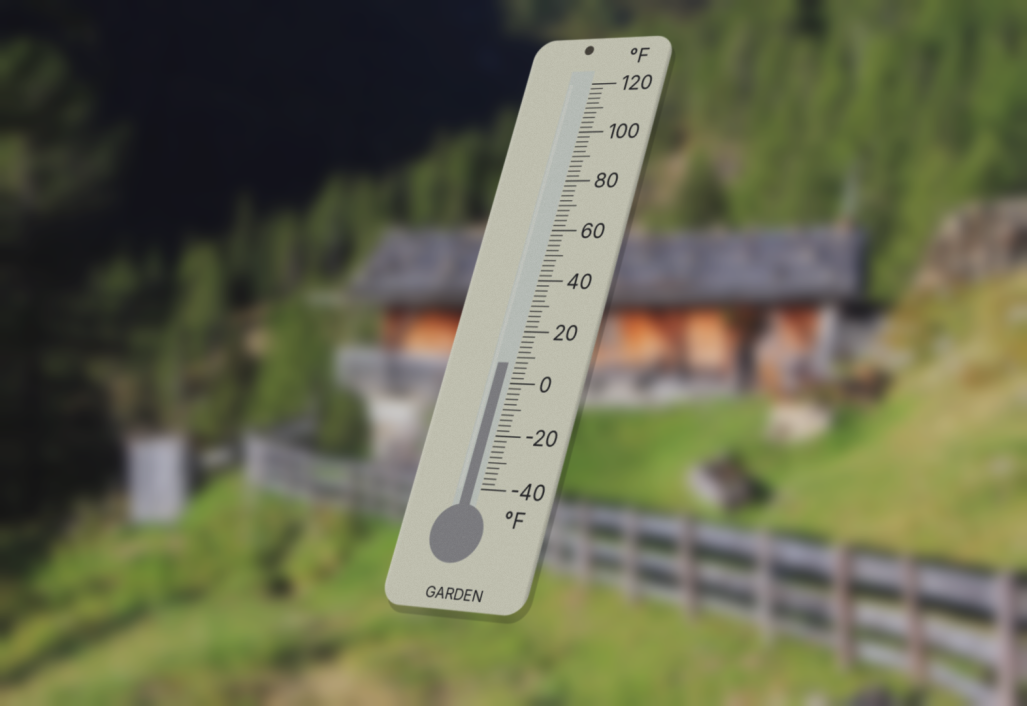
8 °F
